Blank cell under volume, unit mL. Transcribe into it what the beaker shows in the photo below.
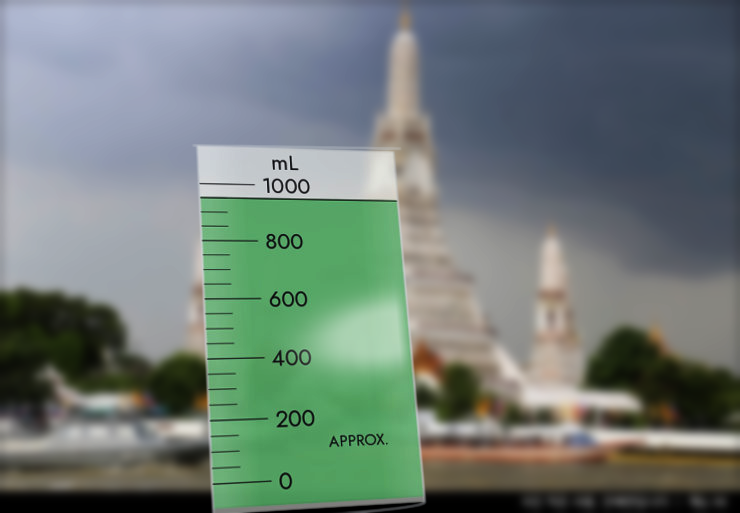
950 mL
